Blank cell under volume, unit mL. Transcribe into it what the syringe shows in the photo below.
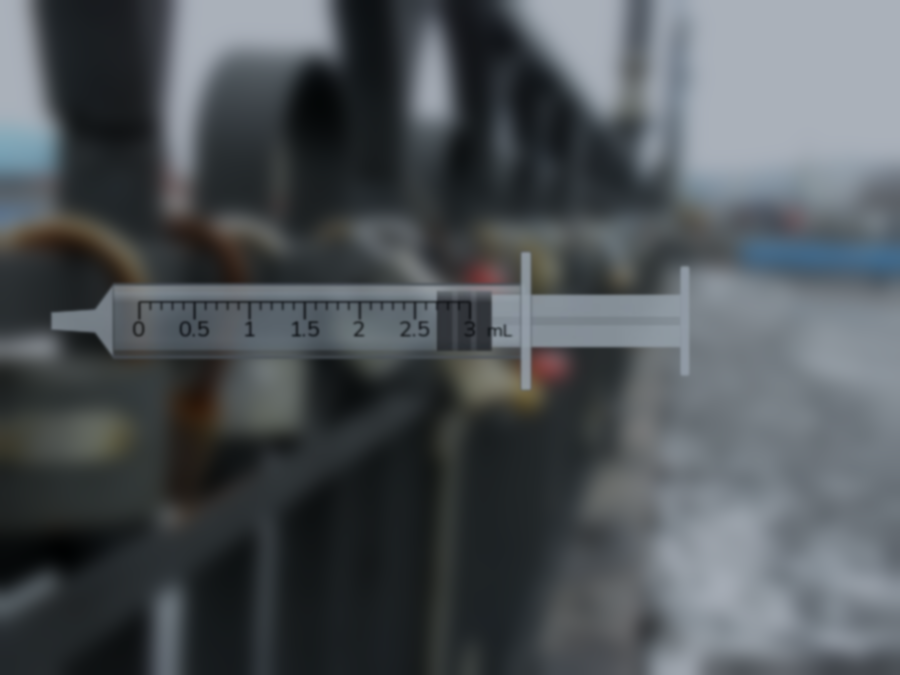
2.7 mL
